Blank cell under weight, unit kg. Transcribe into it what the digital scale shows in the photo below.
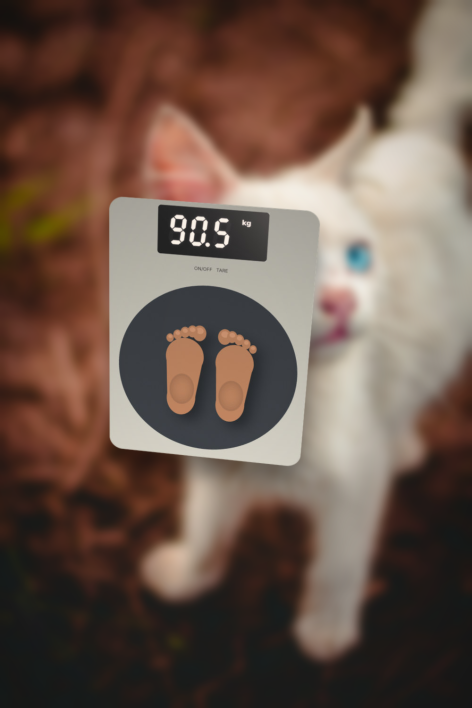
90.5 kg
